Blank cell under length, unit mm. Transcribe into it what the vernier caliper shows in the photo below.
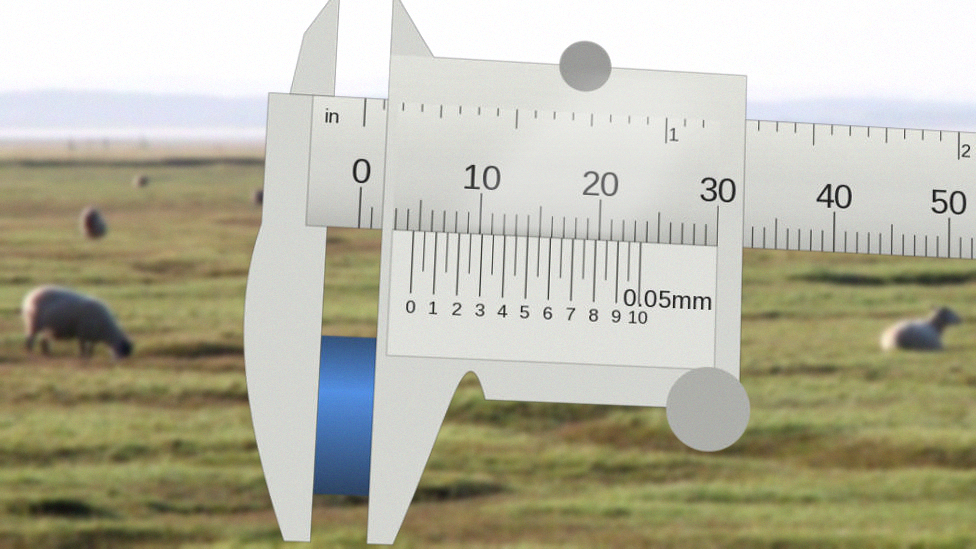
4.5 mm
